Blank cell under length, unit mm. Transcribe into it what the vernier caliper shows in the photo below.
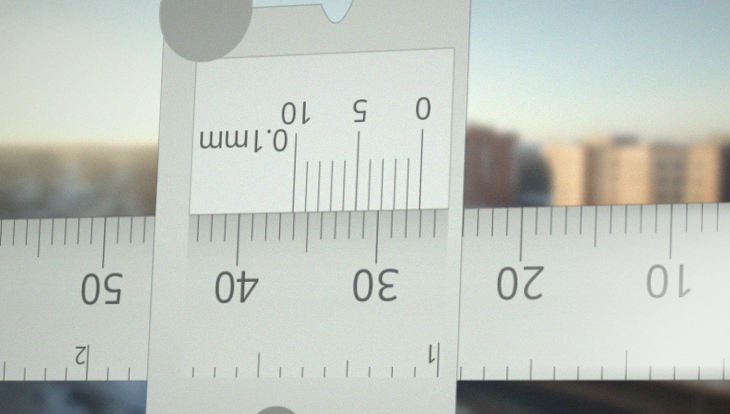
27.1 mm
